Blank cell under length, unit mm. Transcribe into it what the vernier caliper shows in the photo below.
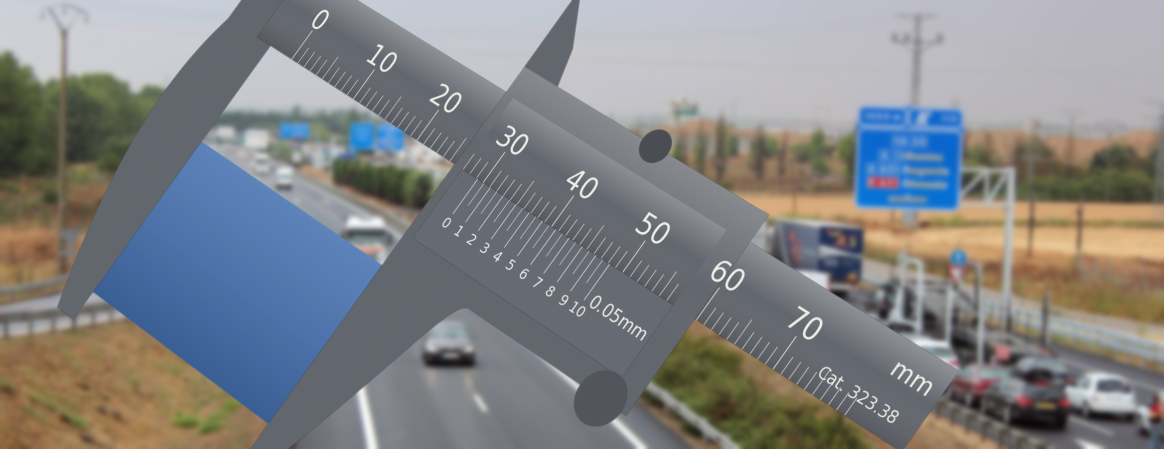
29.2 mm
